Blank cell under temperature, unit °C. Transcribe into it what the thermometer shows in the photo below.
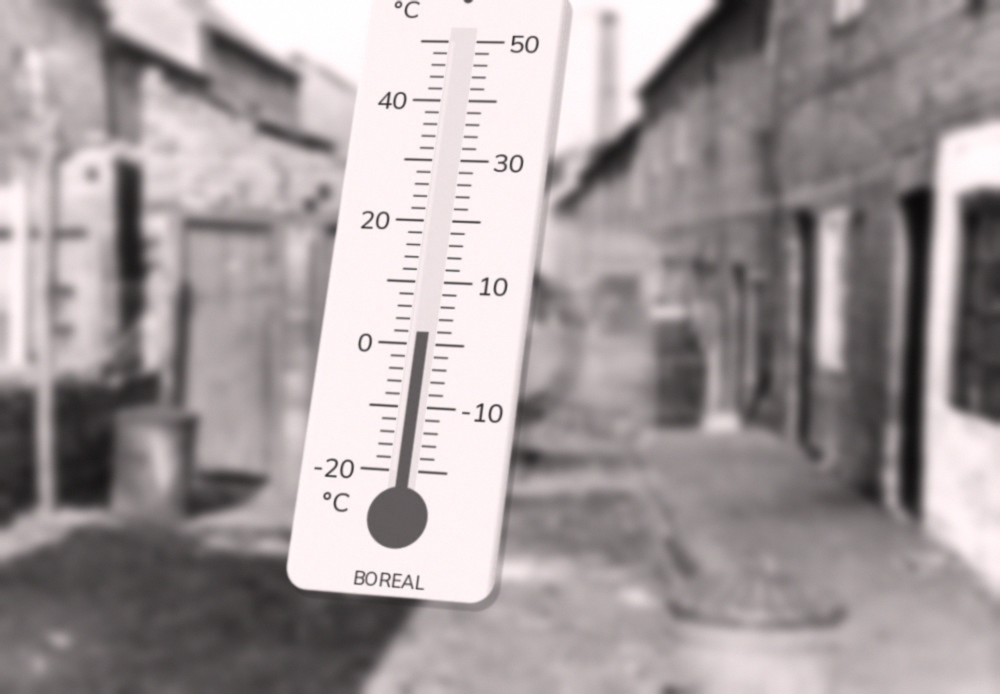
2 °C
